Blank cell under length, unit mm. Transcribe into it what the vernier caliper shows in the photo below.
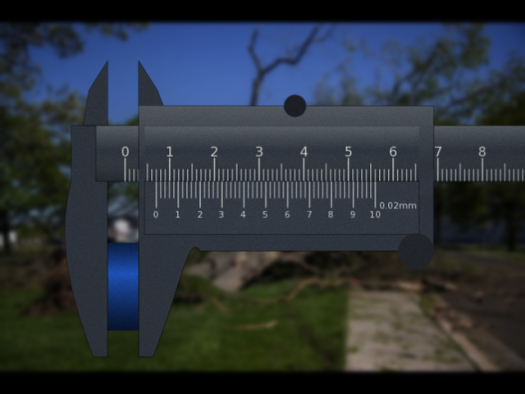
7.0 mm
